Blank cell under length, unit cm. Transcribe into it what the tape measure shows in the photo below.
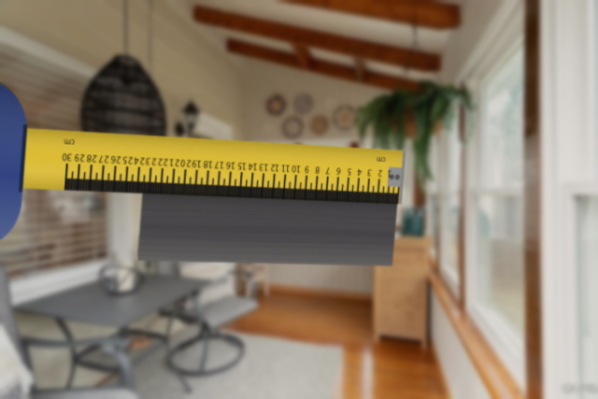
23.5 cm
